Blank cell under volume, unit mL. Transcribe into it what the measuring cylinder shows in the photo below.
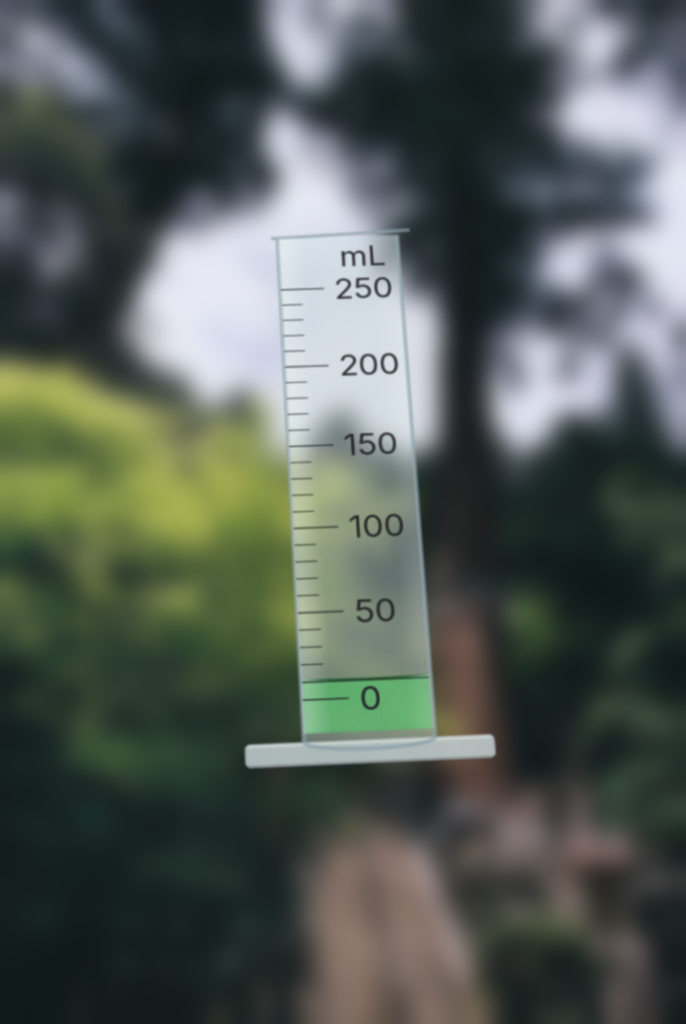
10 mL
